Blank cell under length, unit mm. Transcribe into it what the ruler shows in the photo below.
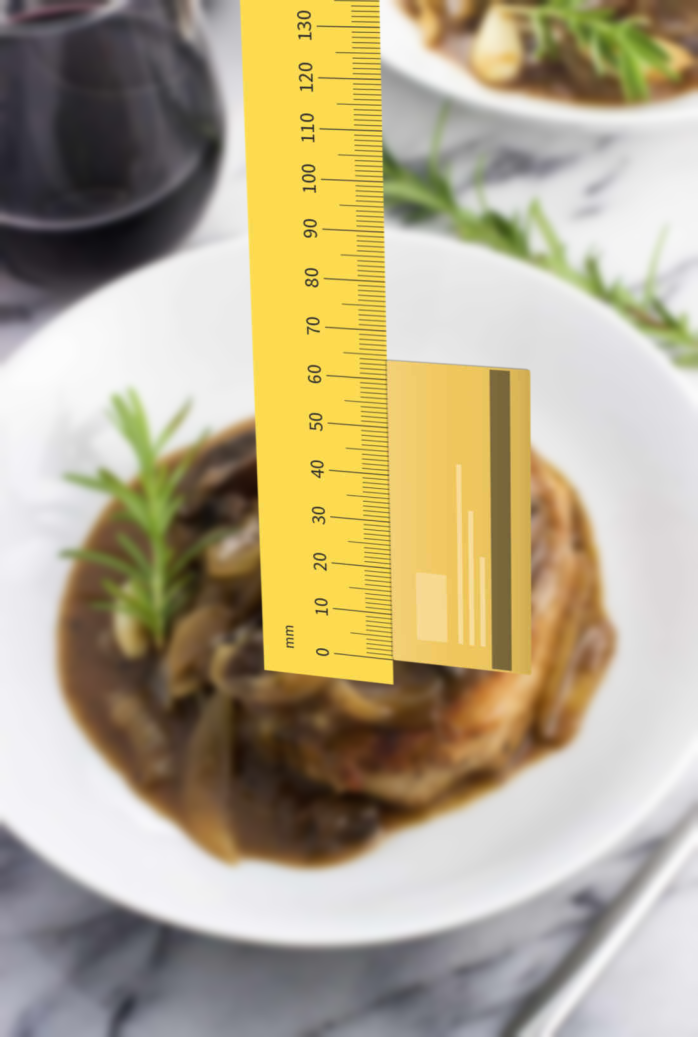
64 mm
